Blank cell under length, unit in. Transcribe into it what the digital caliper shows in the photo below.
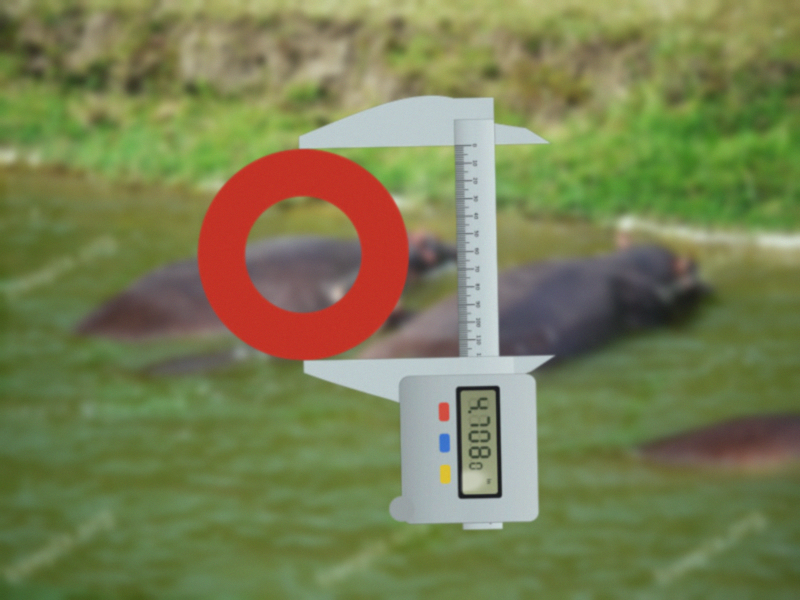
4.7080 in
